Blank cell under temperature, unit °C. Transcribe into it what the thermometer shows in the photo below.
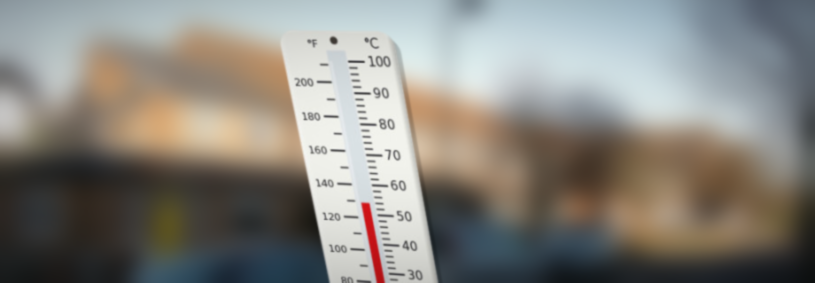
54 °C
